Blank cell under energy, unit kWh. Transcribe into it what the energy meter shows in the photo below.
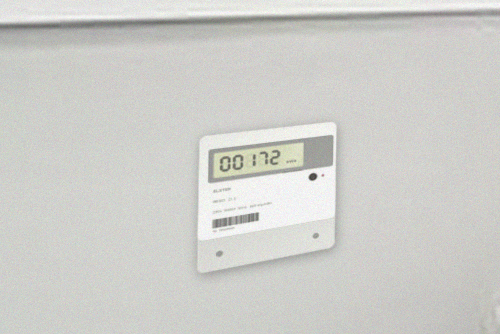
172 kWh
